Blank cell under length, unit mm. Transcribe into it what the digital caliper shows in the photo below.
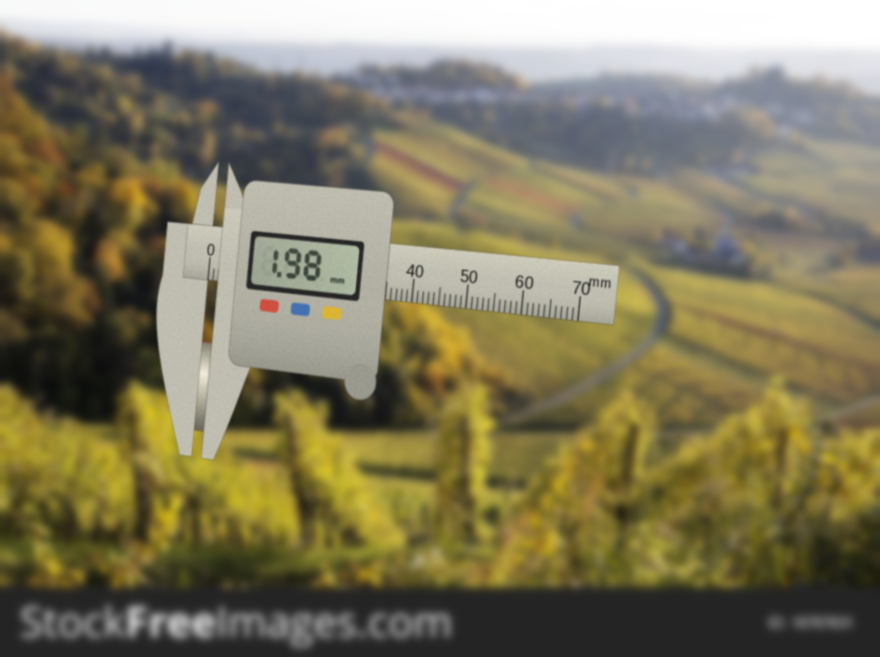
1.98 mm
